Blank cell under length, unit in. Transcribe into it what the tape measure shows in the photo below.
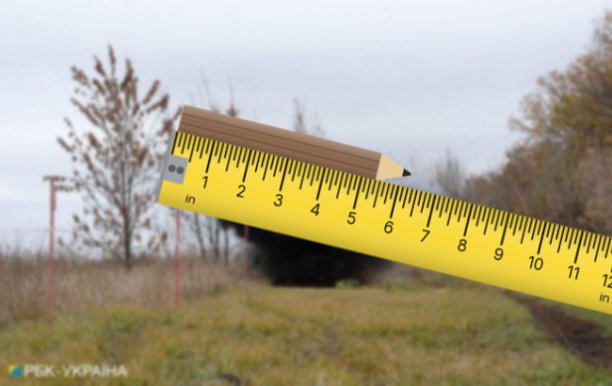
6.25 in
